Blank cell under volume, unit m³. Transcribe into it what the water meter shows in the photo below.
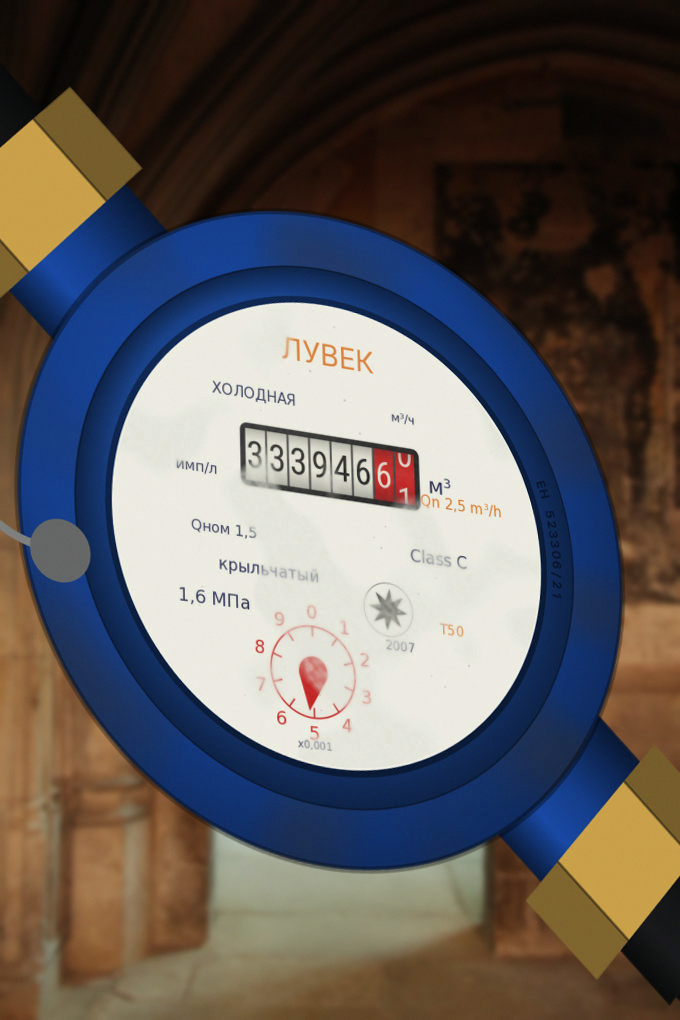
333946.605 m³
